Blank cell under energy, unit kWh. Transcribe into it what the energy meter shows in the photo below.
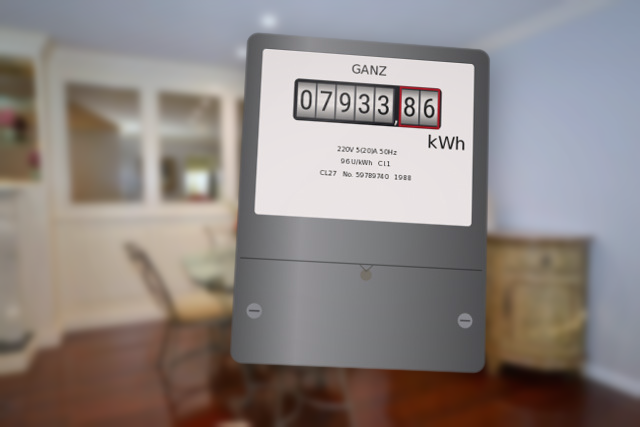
7933.86 kWh
